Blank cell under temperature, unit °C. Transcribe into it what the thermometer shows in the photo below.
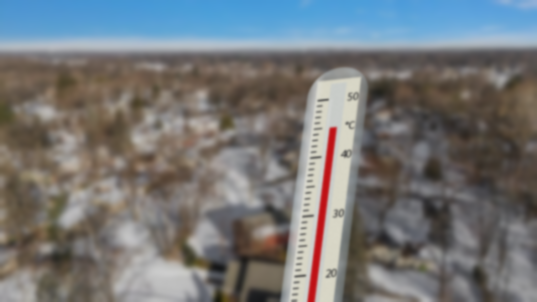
45 °C
